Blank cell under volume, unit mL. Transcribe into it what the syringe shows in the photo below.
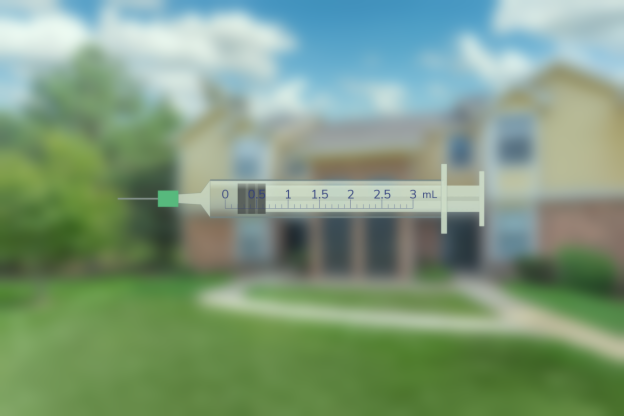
0.2 mL
